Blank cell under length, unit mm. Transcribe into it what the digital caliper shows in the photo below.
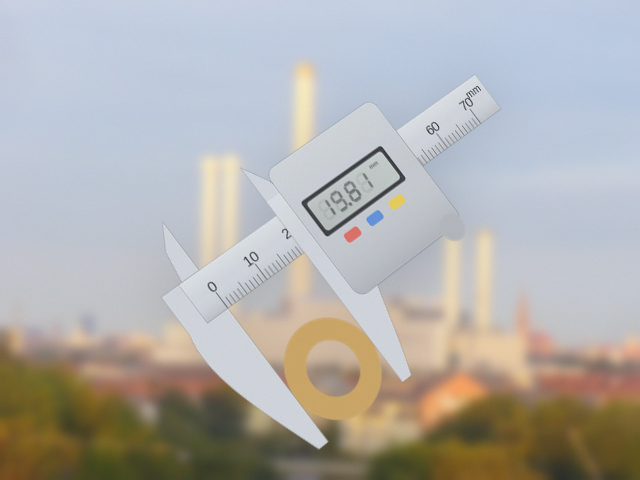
19.81 mm
